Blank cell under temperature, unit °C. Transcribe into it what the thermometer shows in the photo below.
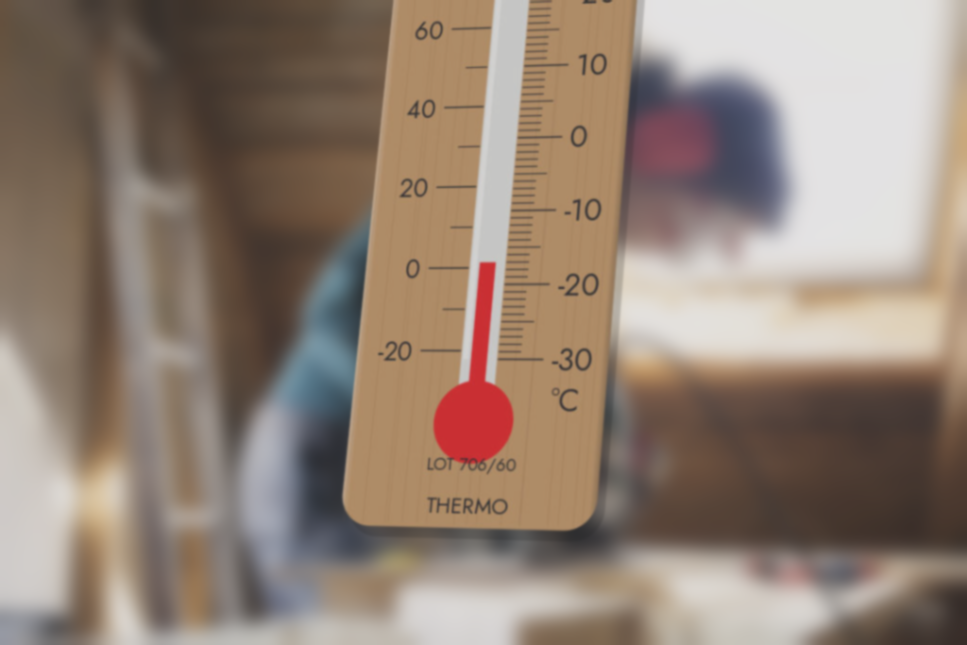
-17 °C
